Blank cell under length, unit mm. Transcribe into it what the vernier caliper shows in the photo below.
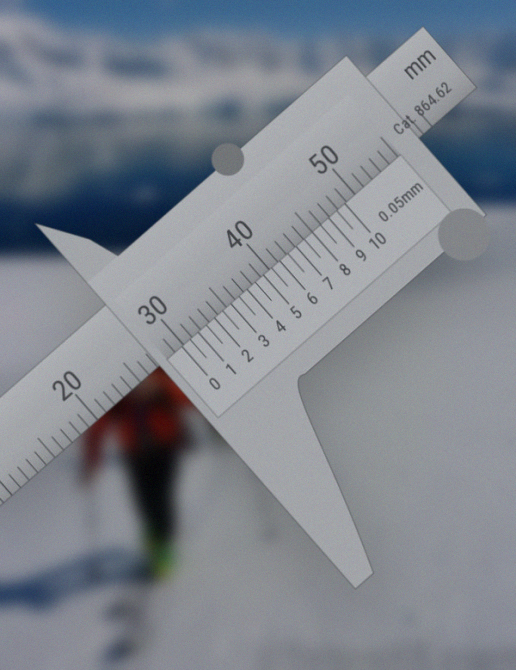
29.8 mm
